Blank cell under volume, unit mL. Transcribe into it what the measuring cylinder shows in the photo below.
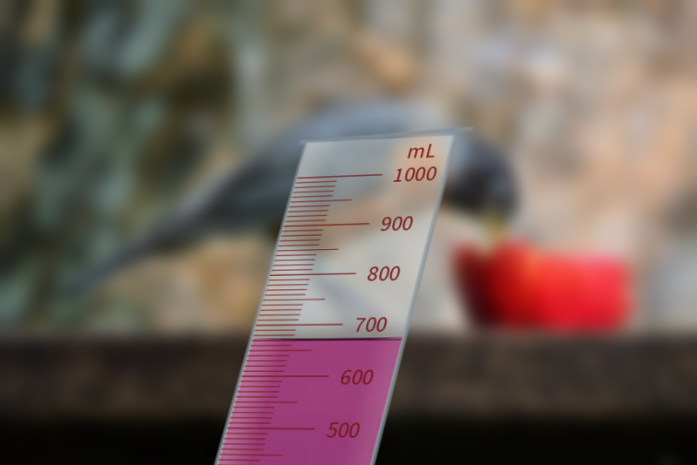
670 mL
